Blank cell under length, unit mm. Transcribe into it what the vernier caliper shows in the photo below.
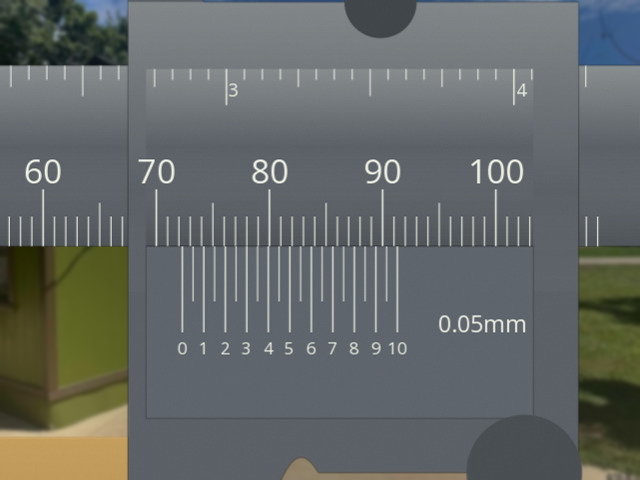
72.3 mm
